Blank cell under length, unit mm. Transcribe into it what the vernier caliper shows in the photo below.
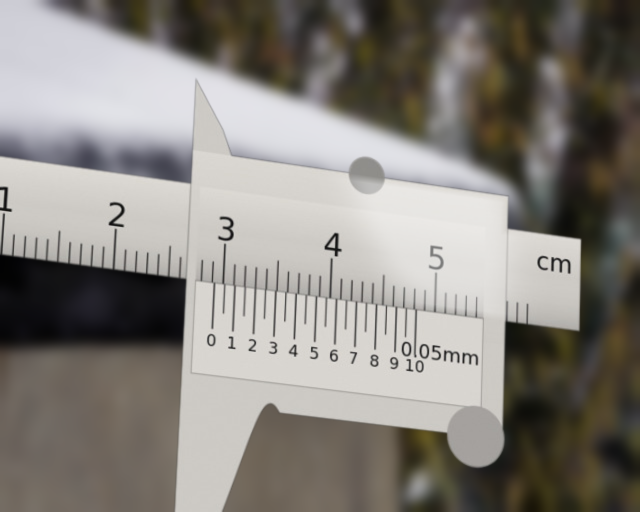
29.2 mm
